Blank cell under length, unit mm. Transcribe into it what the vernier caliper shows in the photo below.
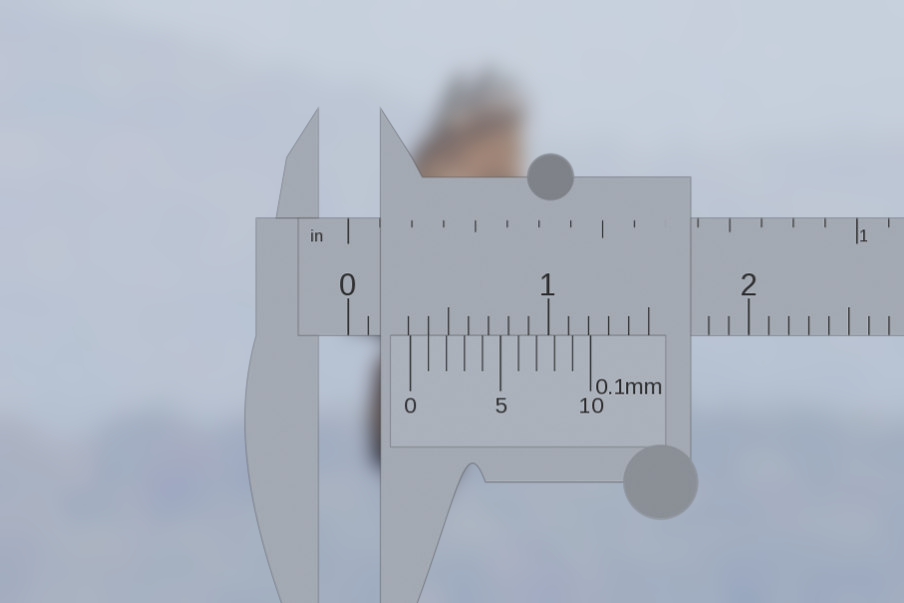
3.1 mm
